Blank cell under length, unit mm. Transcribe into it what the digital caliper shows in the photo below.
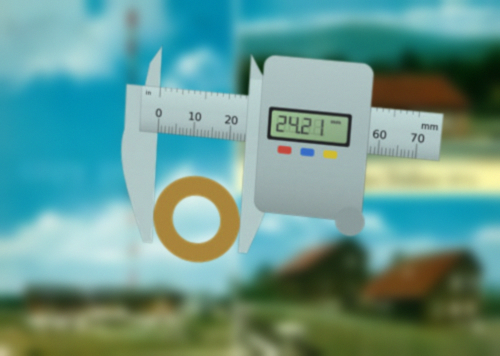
24.21 mm
